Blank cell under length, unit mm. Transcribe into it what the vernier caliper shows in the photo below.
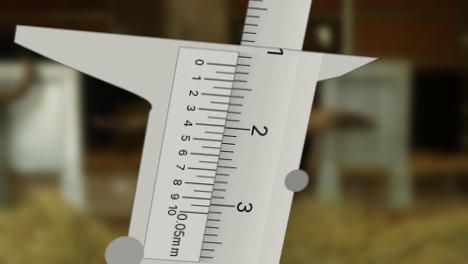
12.2 mm
